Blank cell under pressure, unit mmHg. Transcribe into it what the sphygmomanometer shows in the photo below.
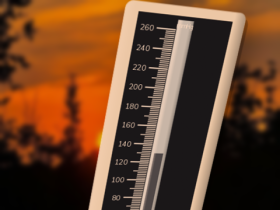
130 mmHg
